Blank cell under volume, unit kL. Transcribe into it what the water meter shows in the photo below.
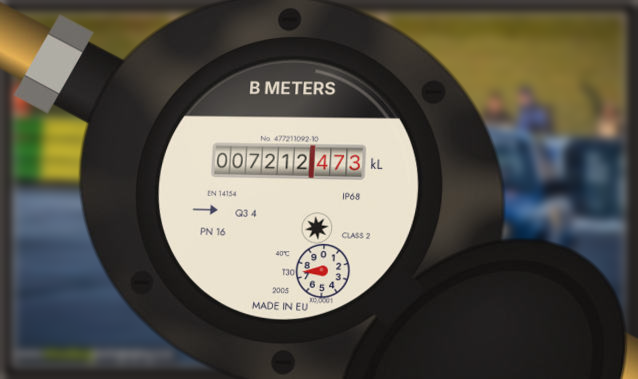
7212.4737 kL
